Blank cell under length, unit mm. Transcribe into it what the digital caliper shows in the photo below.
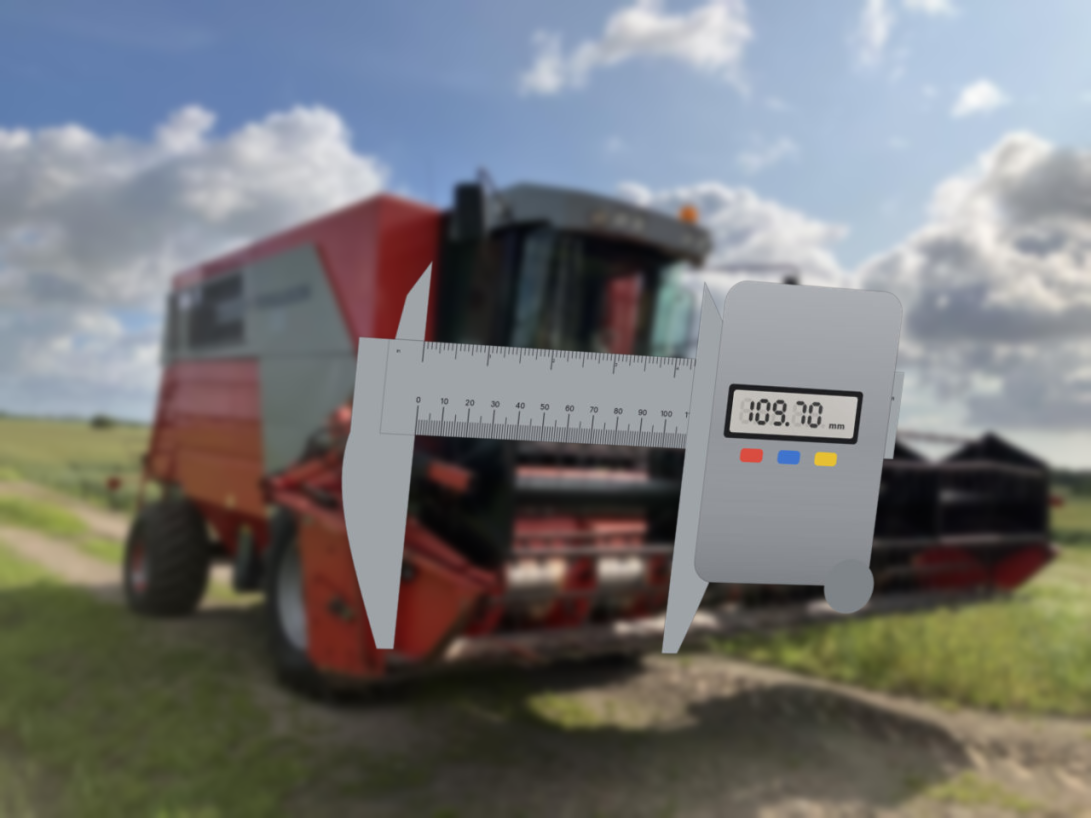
109.70 mm
